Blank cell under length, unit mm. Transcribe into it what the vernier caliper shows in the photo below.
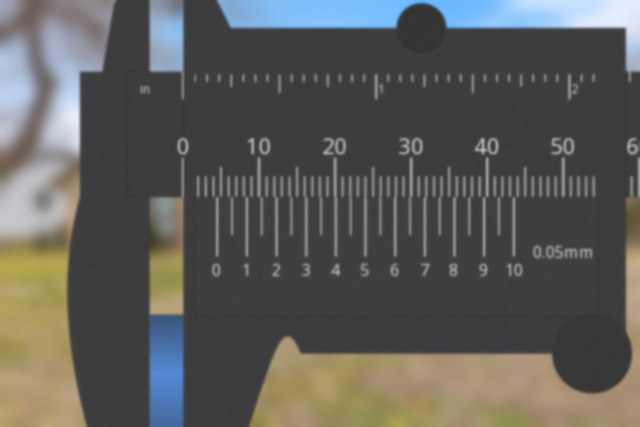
4.5 mm
